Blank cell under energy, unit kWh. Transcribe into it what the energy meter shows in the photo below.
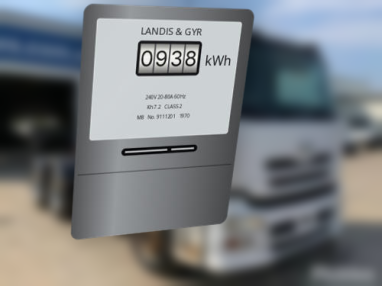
938 kWh
